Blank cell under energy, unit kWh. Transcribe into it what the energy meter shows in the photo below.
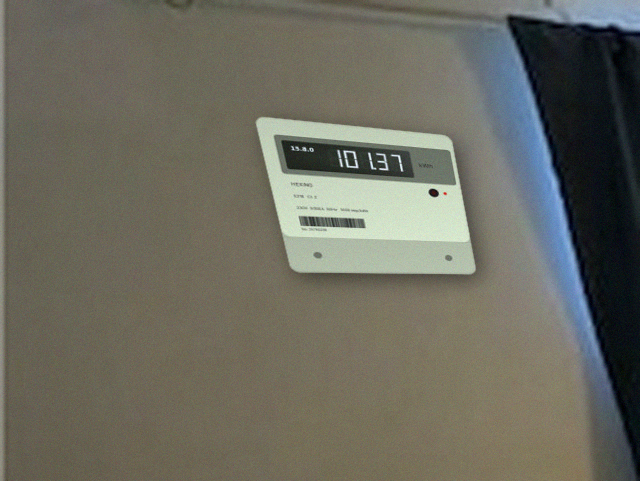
101.37 kWh
